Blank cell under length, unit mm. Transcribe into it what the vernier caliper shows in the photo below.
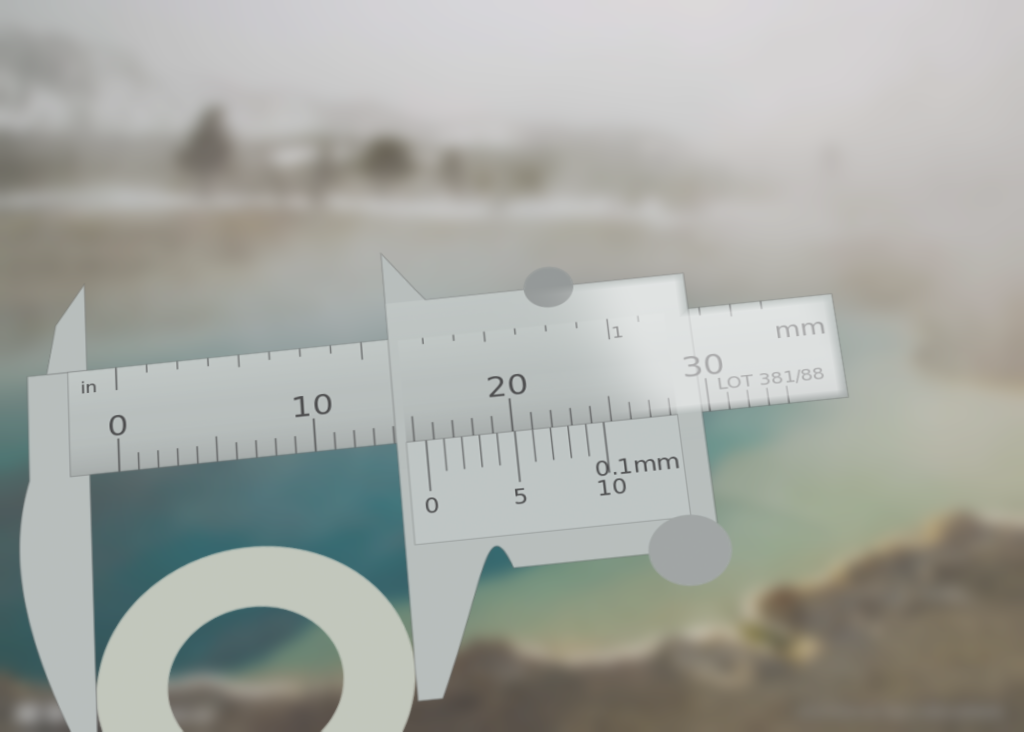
15.6 mm
